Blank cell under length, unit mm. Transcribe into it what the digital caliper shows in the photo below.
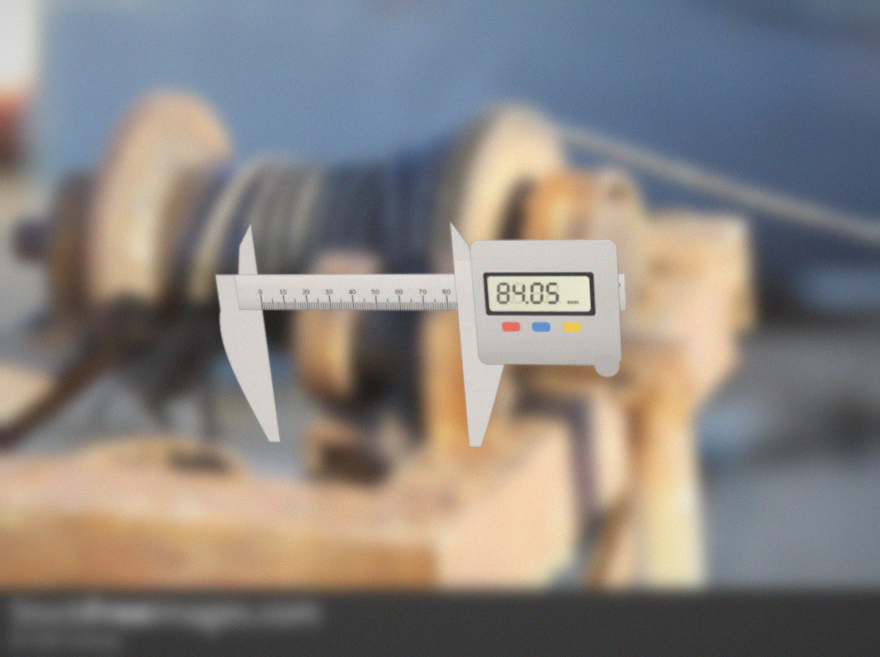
84.05 mm
